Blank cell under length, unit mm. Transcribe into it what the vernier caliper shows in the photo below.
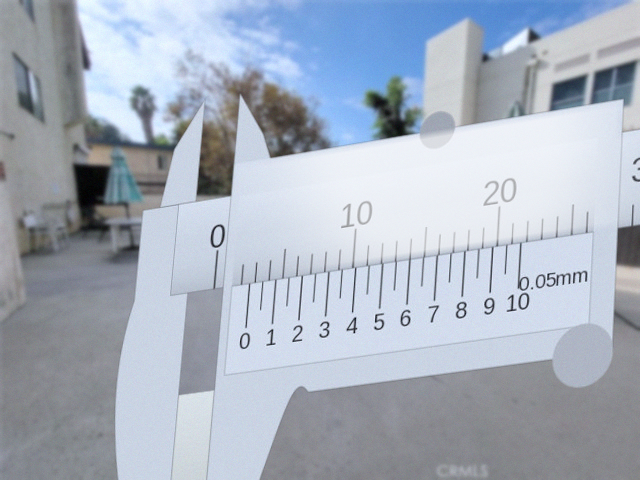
2.6 mm
